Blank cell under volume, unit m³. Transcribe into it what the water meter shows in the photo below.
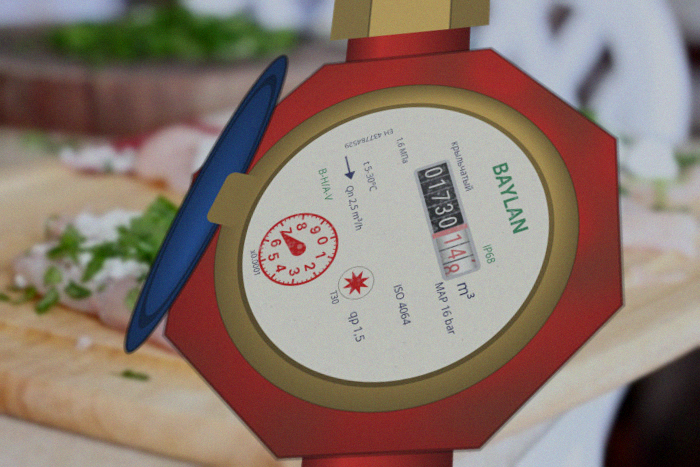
1730.1476 m³
